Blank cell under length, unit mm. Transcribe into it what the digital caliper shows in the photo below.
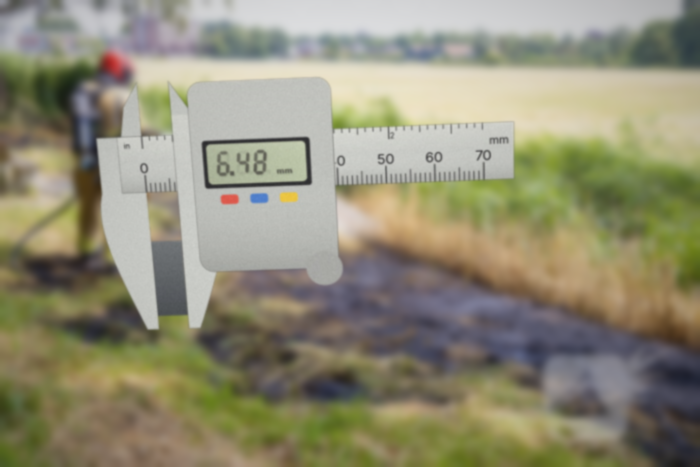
6.48 mm
